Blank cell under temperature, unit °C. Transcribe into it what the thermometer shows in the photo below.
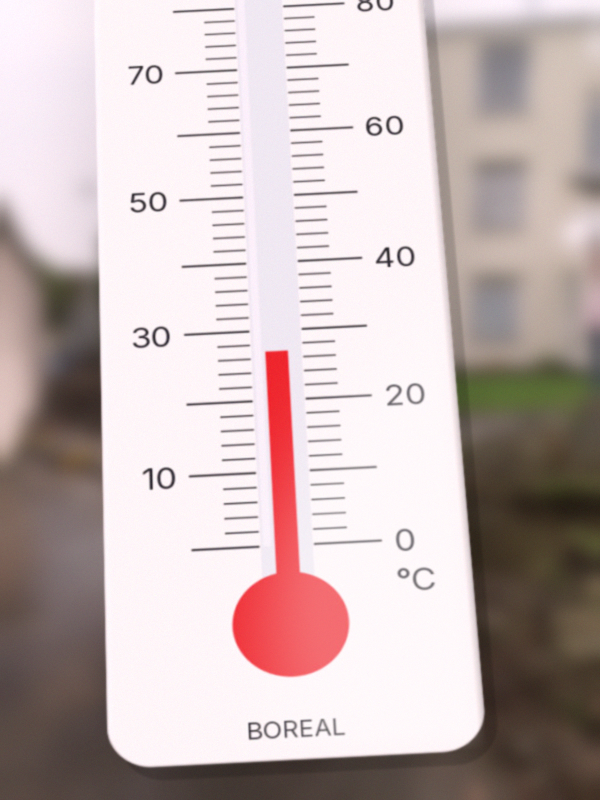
27 °C
